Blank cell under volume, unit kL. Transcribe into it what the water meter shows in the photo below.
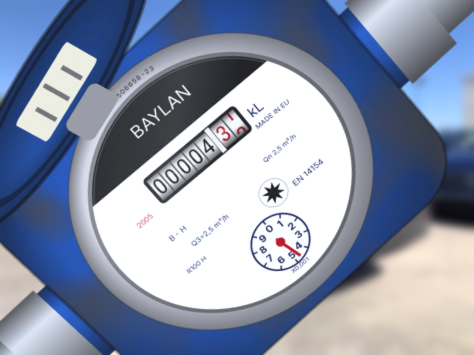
4.314 kL
